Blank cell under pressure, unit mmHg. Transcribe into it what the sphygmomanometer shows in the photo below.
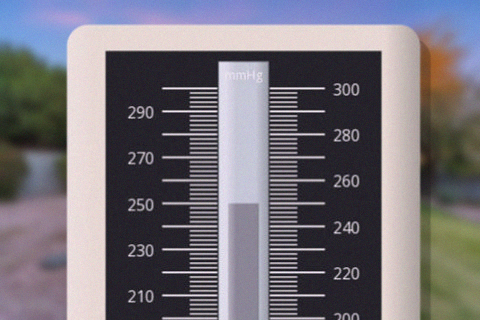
250 mmHg
